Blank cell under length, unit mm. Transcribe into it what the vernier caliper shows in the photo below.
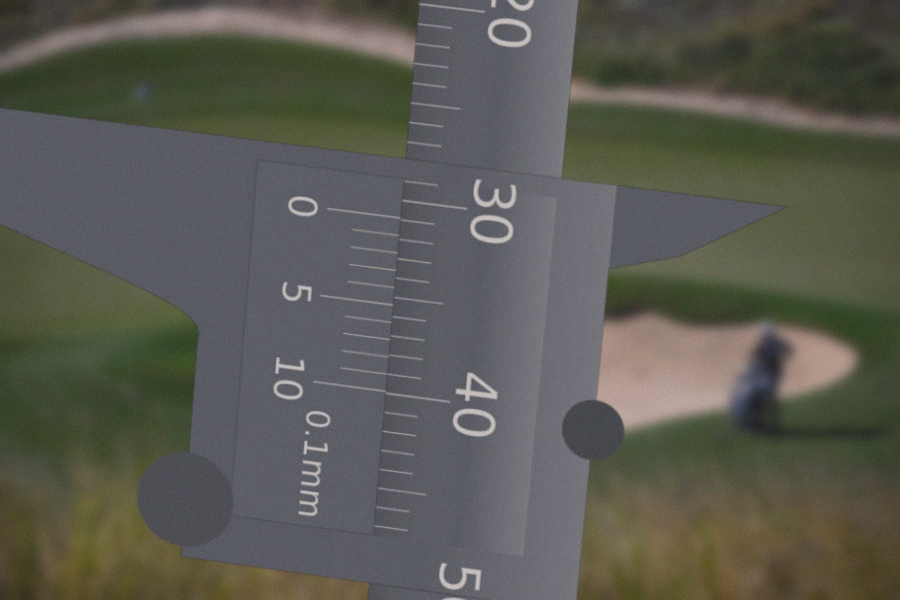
30.9 mm
